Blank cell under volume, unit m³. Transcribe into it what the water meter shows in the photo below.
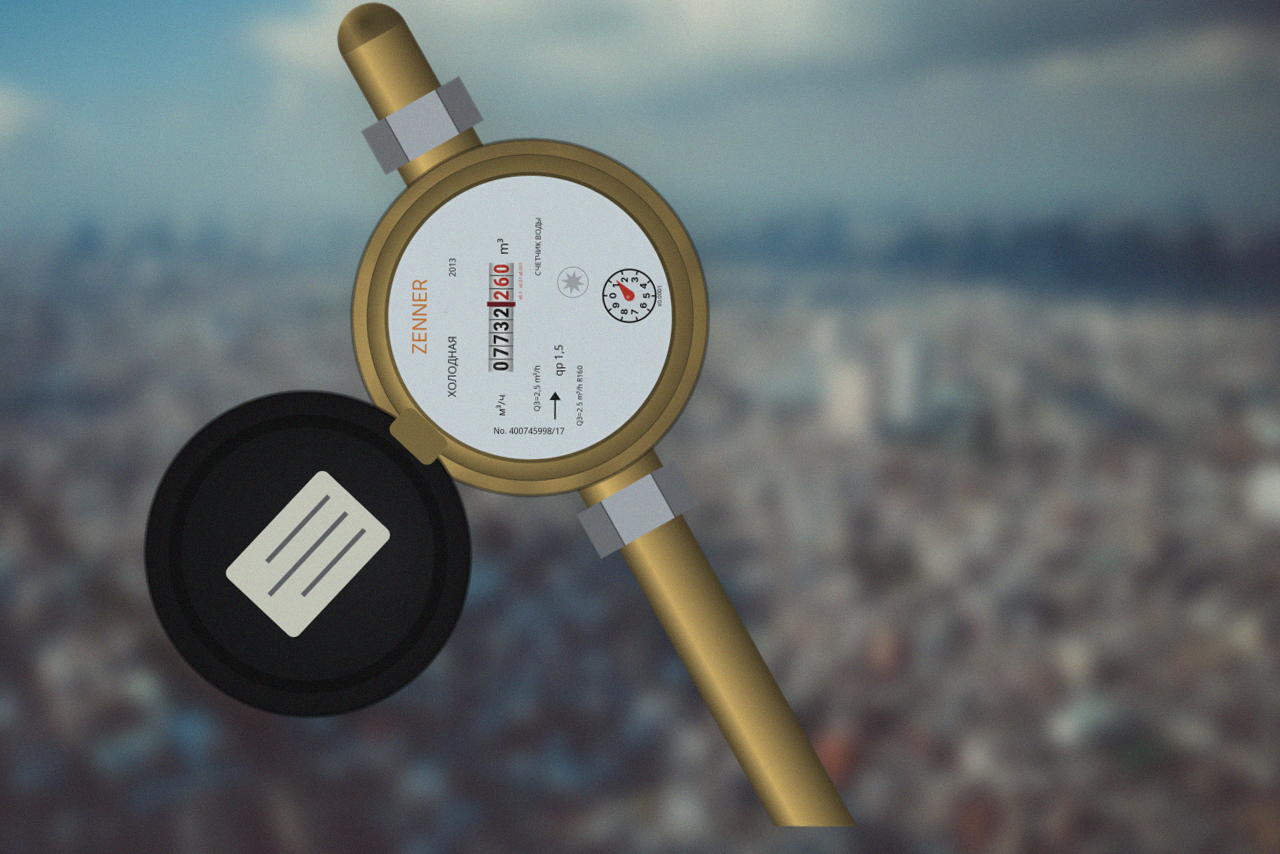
7732.2601 m³
